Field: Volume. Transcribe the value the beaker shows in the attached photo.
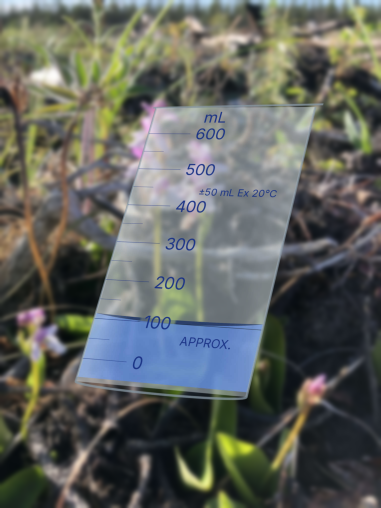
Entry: 100 mL
